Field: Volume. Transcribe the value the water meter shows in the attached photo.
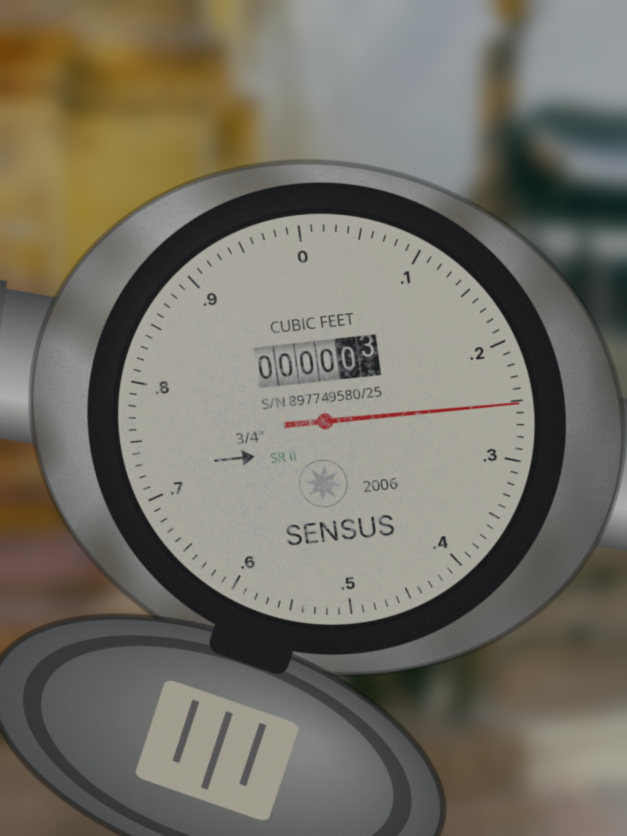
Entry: 3.25 ft³
